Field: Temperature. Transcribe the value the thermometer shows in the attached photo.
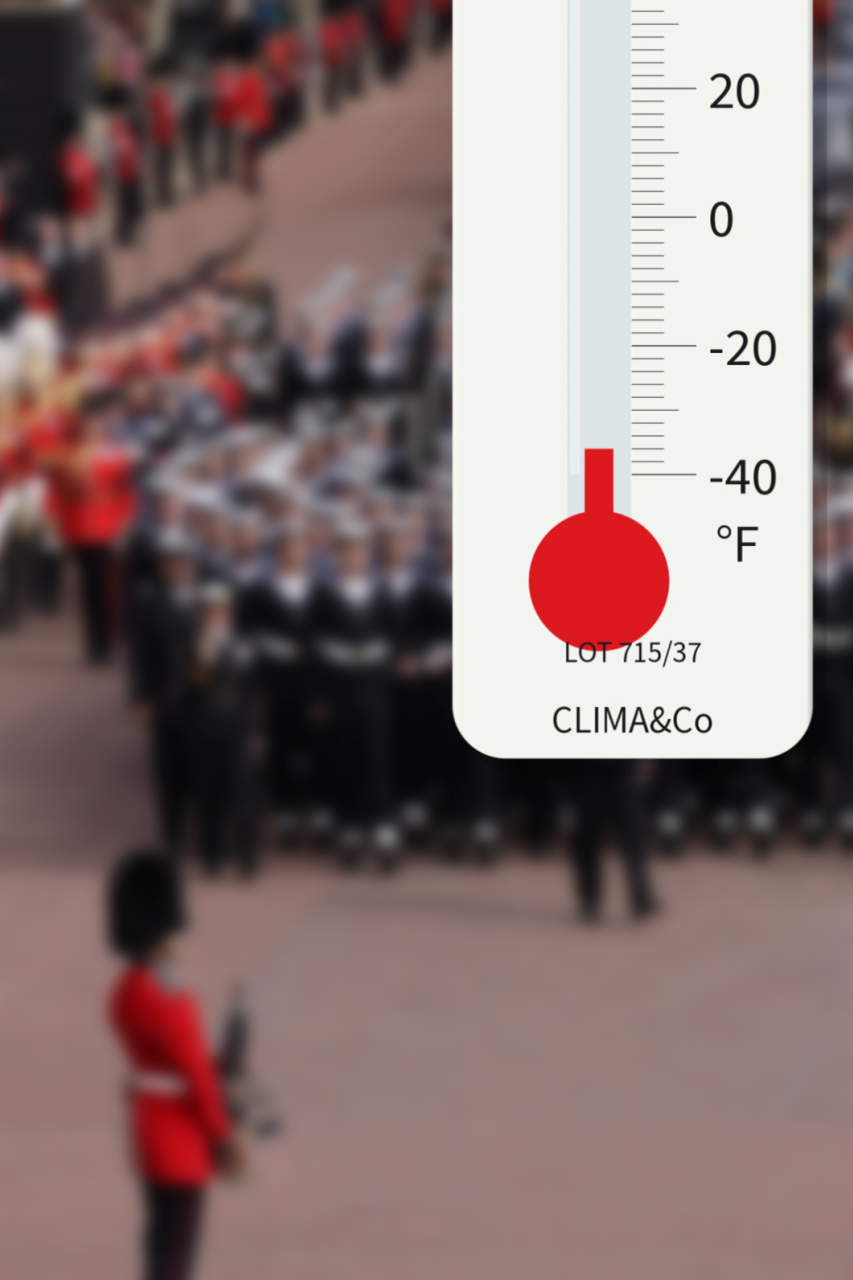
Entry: -36 °F
